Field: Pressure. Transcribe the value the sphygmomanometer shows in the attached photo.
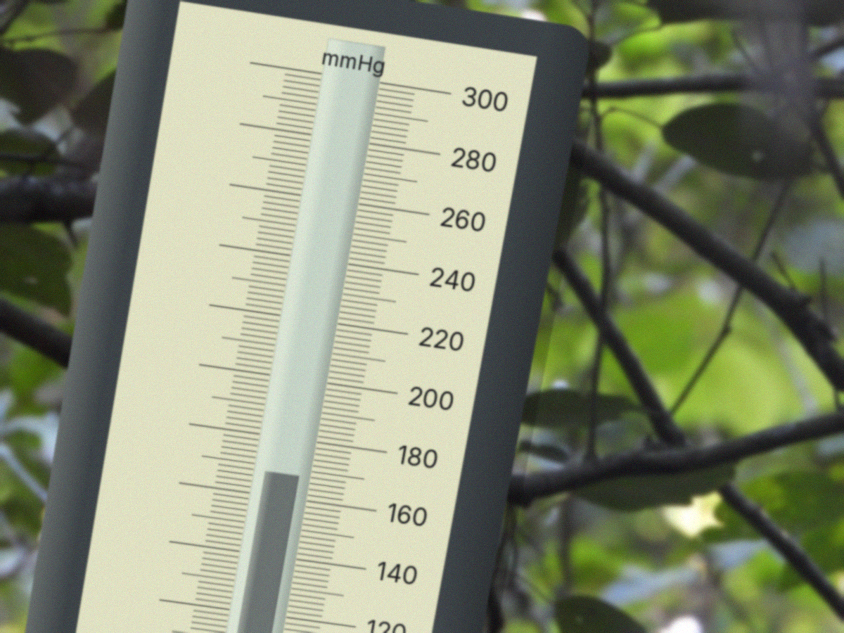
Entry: 168 mmHg
